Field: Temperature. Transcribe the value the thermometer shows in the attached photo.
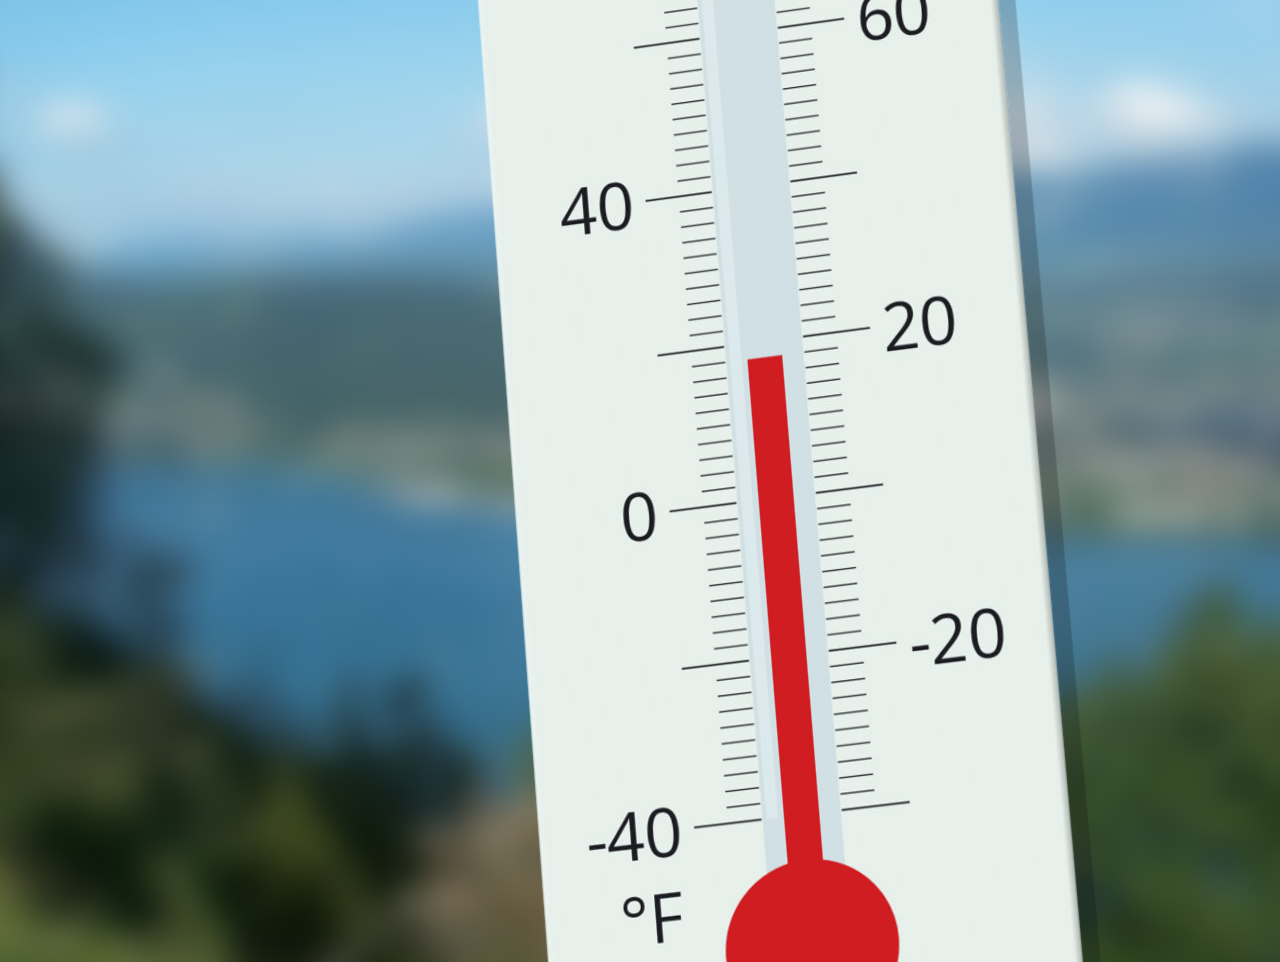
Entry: 18 °F
